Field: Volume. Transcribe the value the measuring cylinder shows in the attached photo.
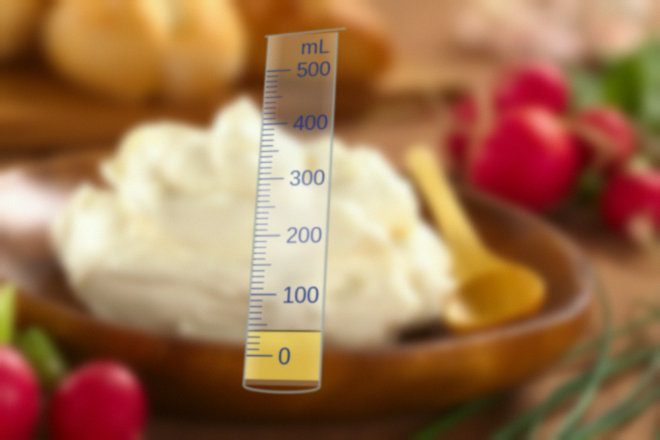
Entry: 40 mL
